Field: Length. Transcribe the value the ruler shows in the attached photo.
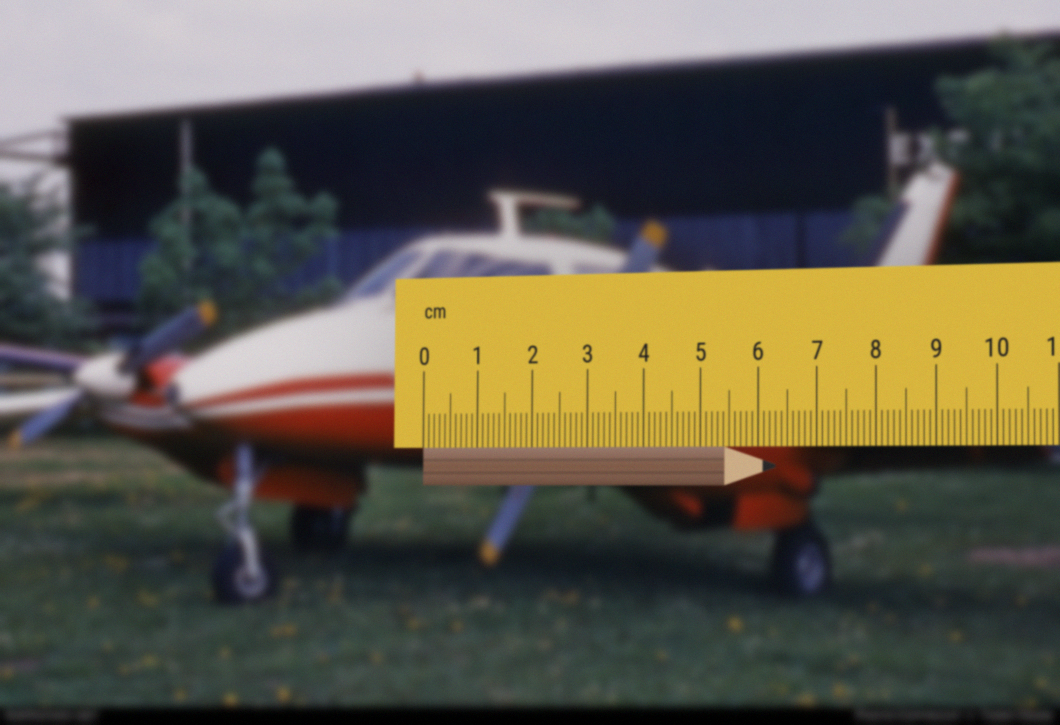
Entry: 6.3 cm
